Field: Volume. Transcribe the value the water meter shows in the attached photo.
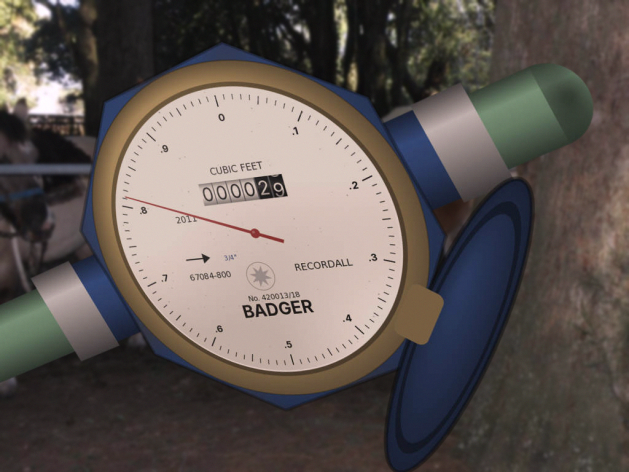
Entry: 28.81 ft³
